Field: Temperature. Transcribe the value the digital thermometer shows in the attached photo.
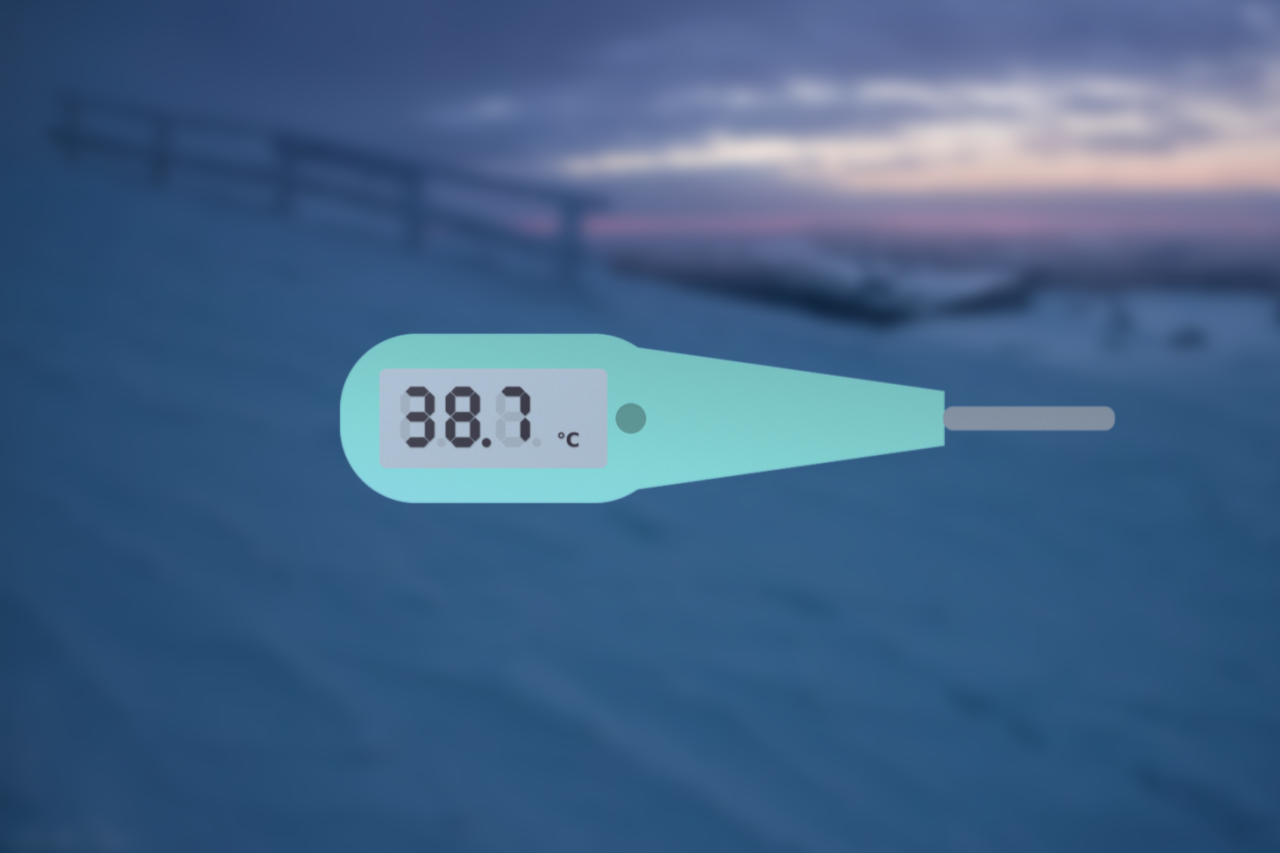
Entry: 38.7 °C
